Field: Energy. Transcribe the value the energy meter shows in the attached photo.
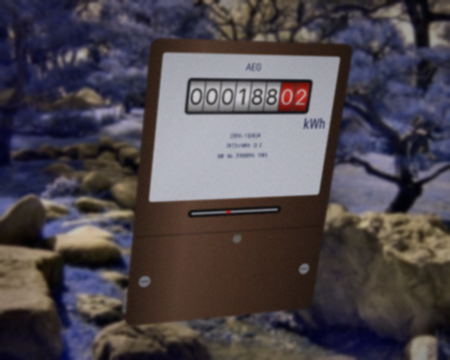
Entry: 188.02 kWh
